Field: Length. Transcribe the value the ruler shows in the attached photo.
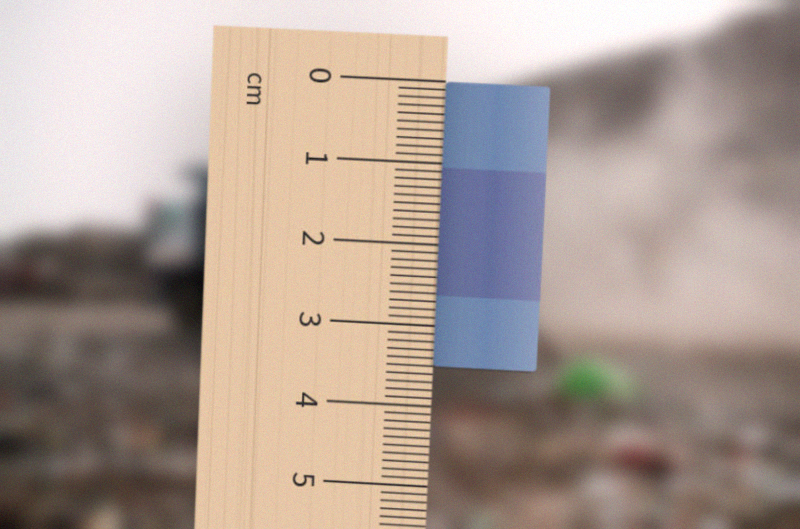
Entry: 3.5 cm
